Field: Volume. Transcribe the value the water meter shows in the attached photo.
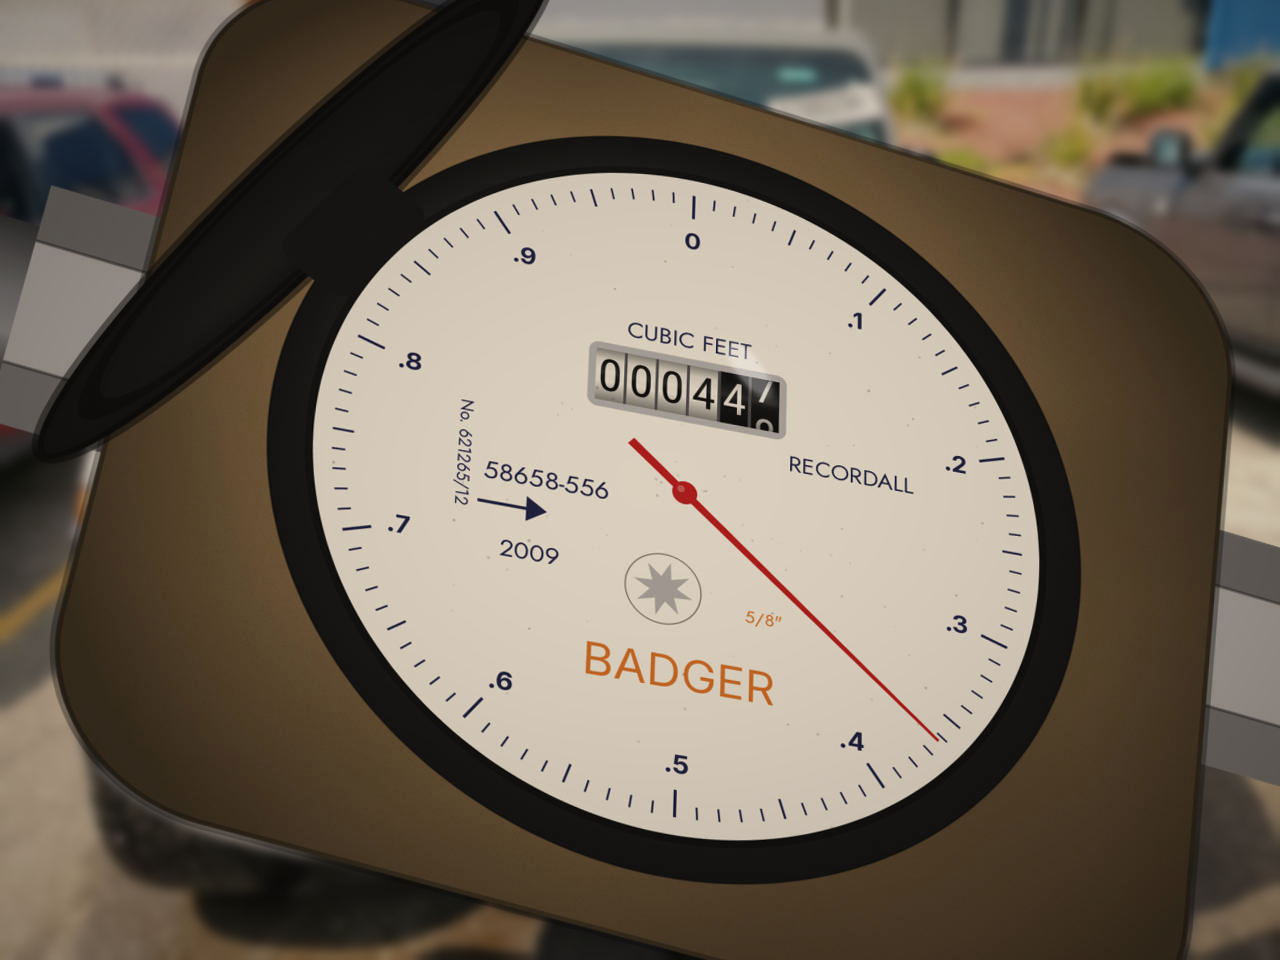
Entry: 447.36 ft³
